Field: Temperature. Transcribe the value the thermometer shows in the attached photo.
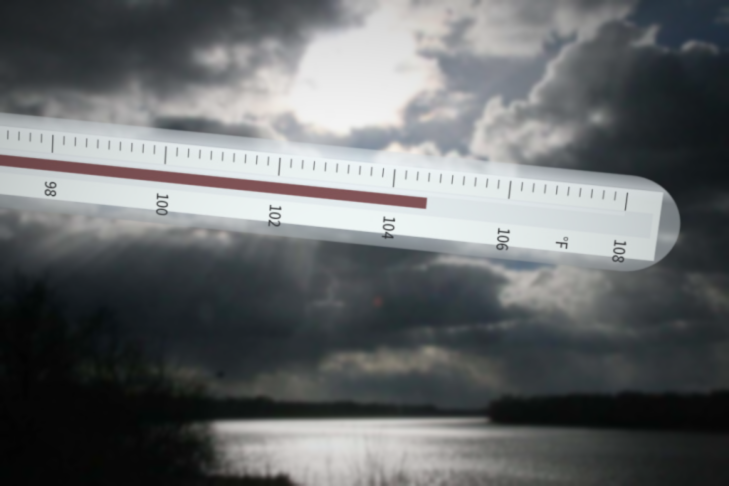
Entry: 104.6 °F
